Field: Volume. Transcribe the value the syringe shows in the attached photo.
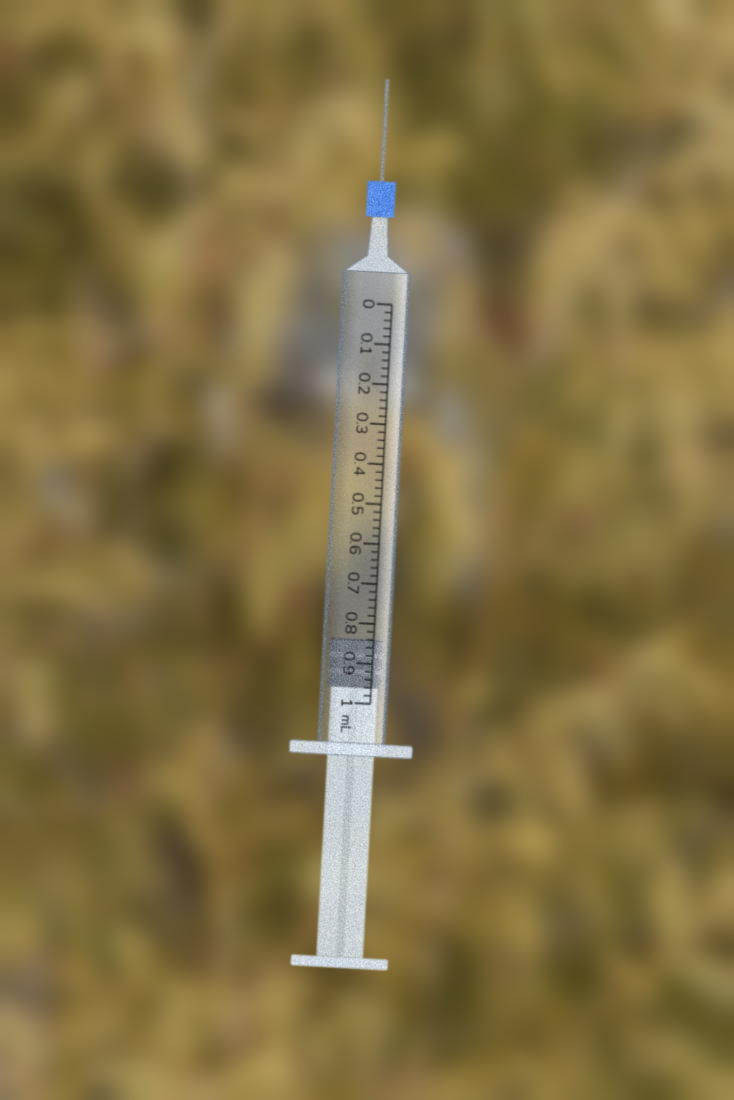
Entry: 0.84 mL
